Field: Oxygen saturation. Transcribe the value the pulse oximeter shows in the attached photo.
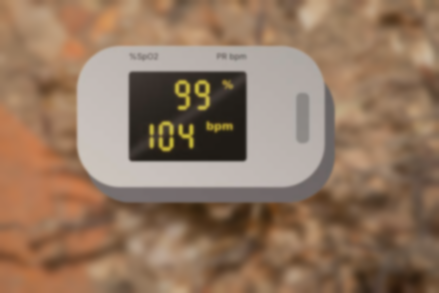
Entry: 99 %
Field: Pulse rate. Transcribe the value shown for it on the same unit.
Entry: 104 bpm
